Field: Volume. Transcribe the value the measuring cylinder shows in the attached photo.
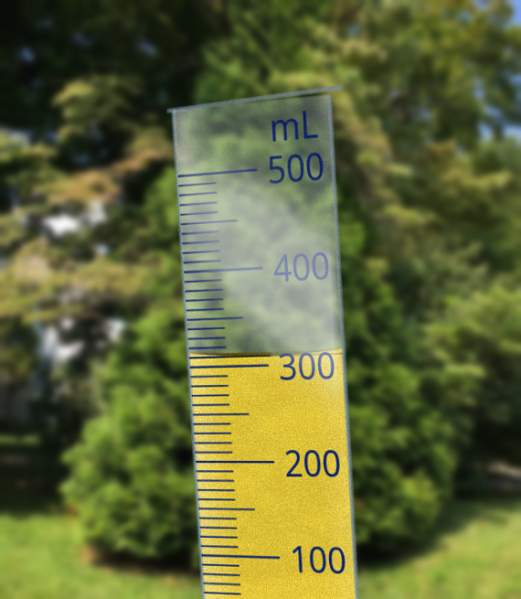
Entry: 310 mL
